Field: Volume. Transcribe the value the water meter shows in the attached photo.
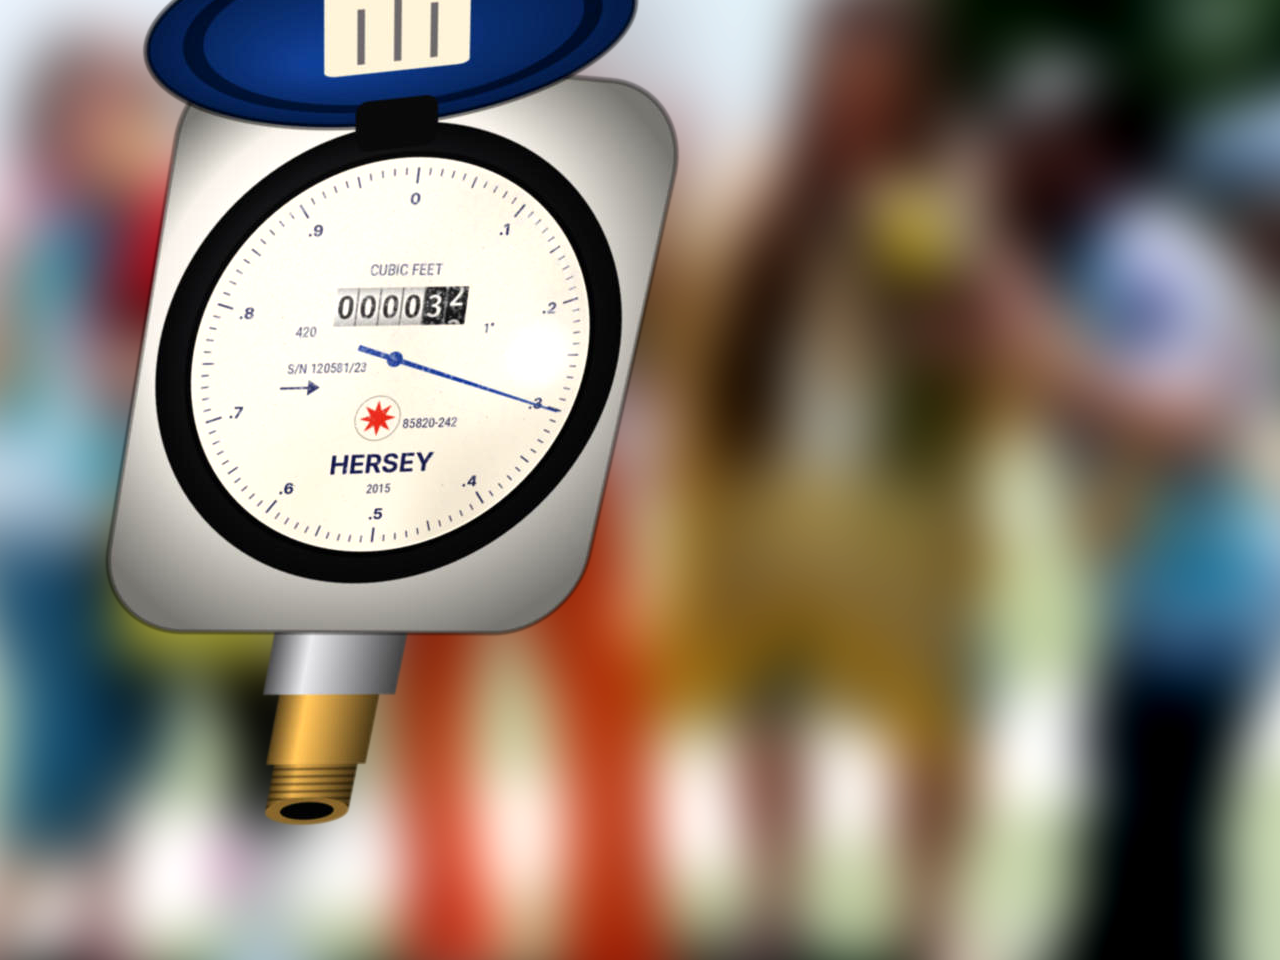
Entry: 32.30 ft³
